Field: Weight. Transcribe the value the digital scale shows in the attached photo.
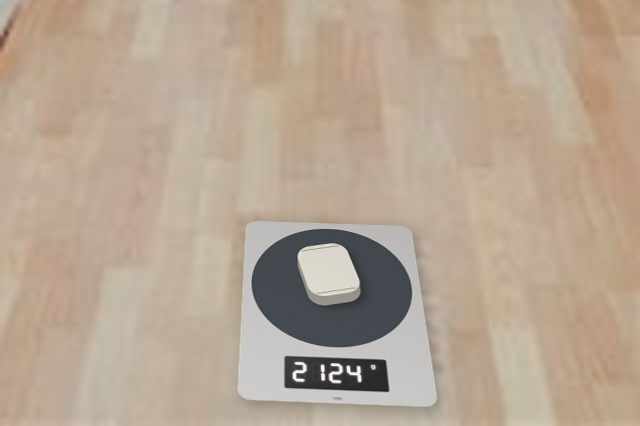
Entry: 2124 g
